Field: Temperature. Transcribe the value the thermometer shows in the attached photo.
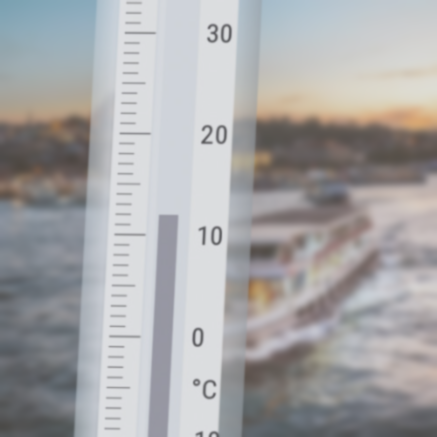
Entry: 12 °C
